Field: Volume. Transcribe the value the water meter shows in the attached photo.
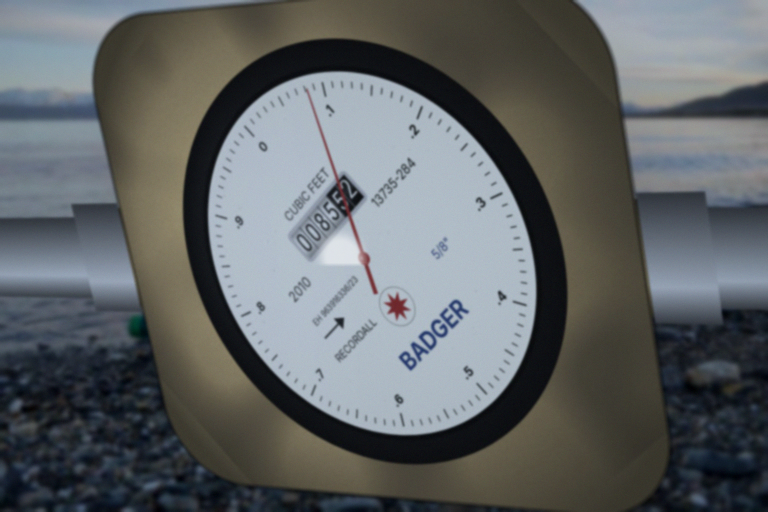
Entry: 8552.08 ft³
